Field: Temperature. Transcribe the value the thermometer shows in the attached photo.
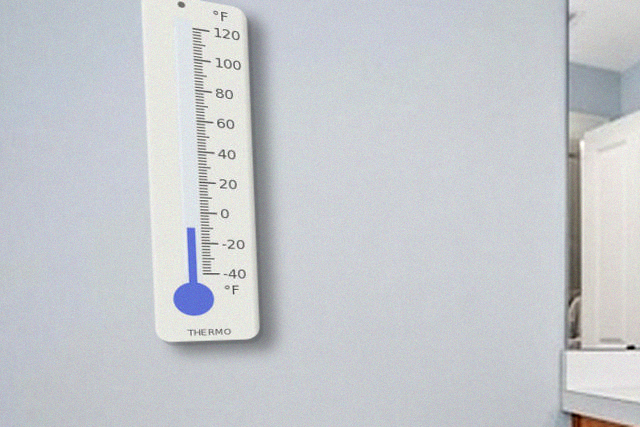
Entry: -10 °F
